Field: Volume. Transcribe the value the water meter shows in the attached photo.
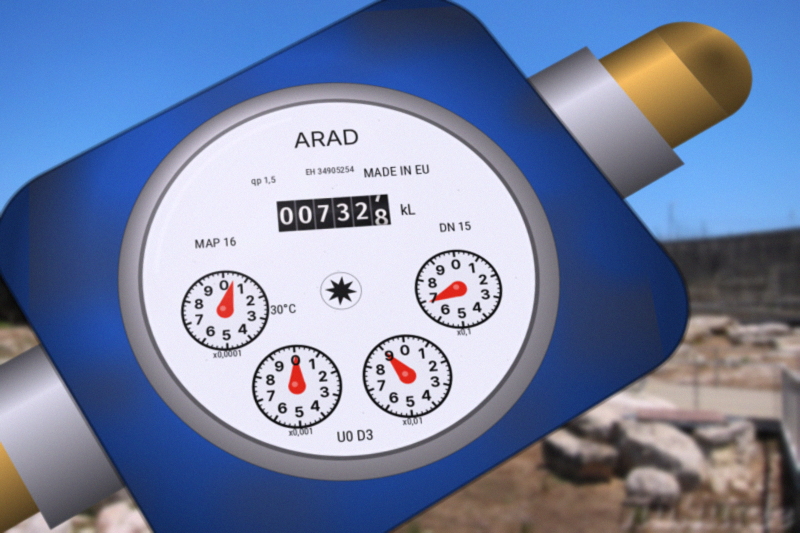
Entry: 7327.6900 kL
